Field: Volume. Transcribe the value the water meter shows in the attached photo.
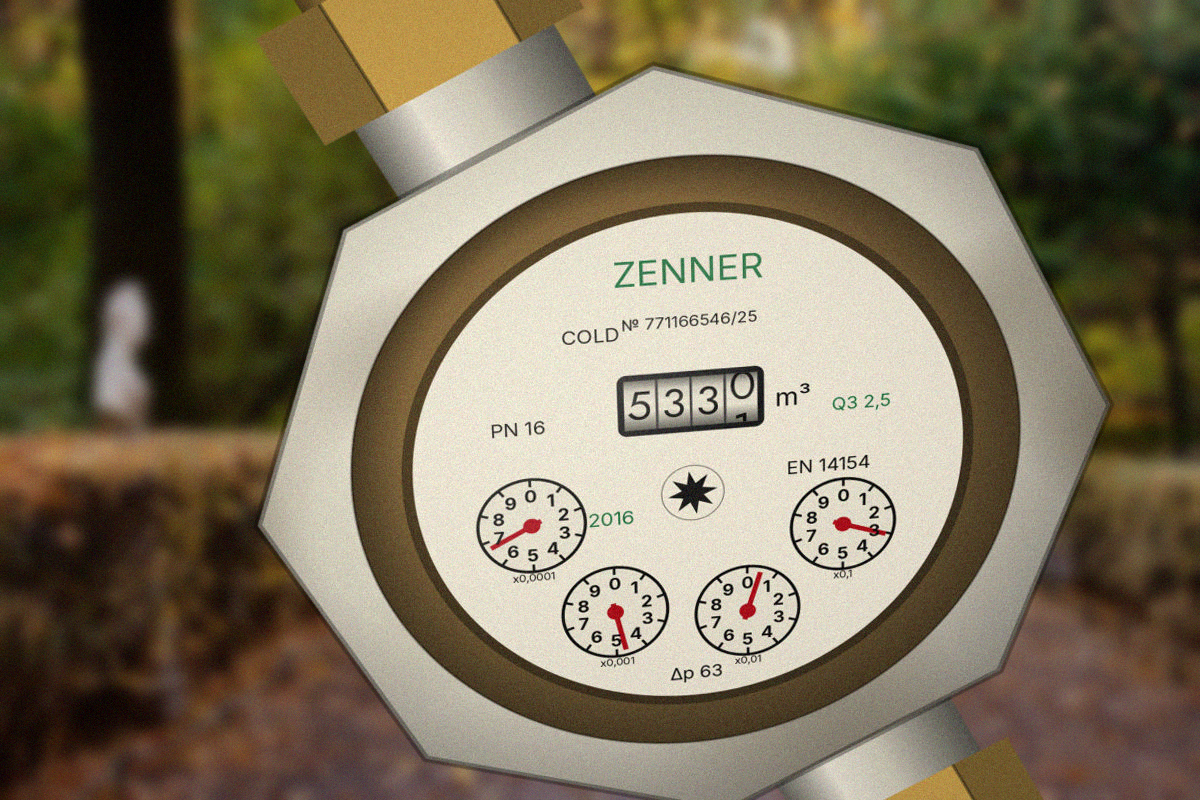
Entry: 5330.3046 m³
